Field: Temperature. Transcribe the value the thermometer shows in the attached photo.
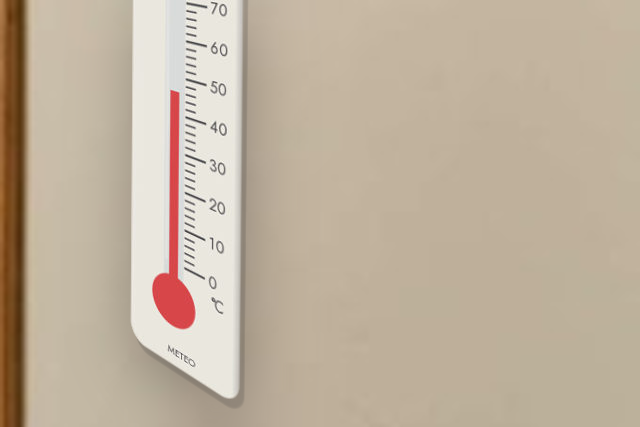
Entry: 46 °C
